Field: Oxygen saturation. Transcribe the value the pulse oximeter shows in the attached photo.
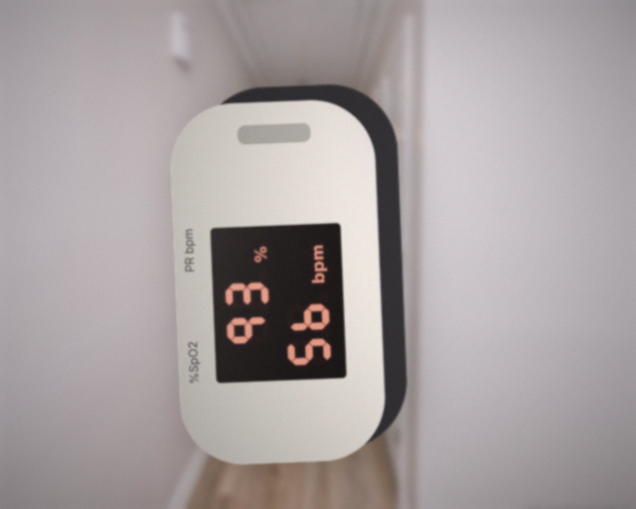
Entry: 93 %
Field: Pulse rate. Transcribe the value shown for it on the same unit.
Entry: 56 bpm
